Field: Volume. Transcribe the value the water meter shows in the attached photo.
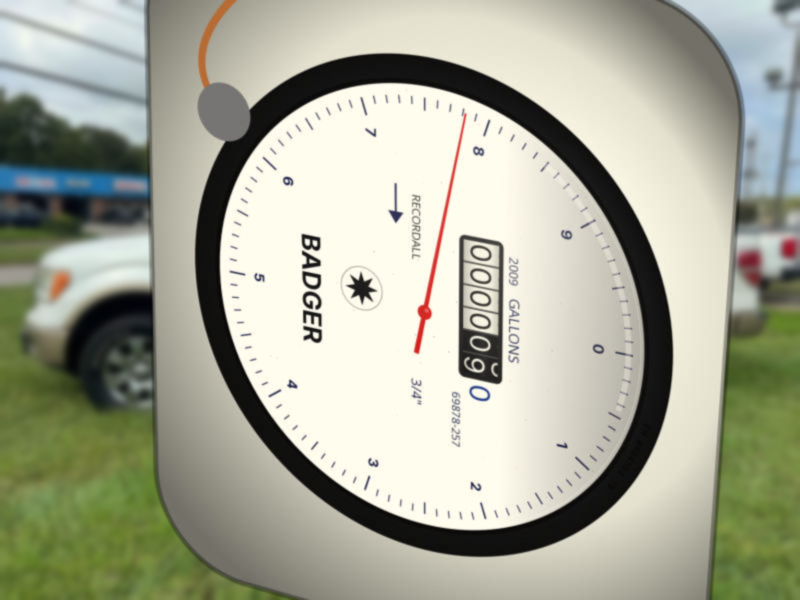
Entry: 87.8 gal
